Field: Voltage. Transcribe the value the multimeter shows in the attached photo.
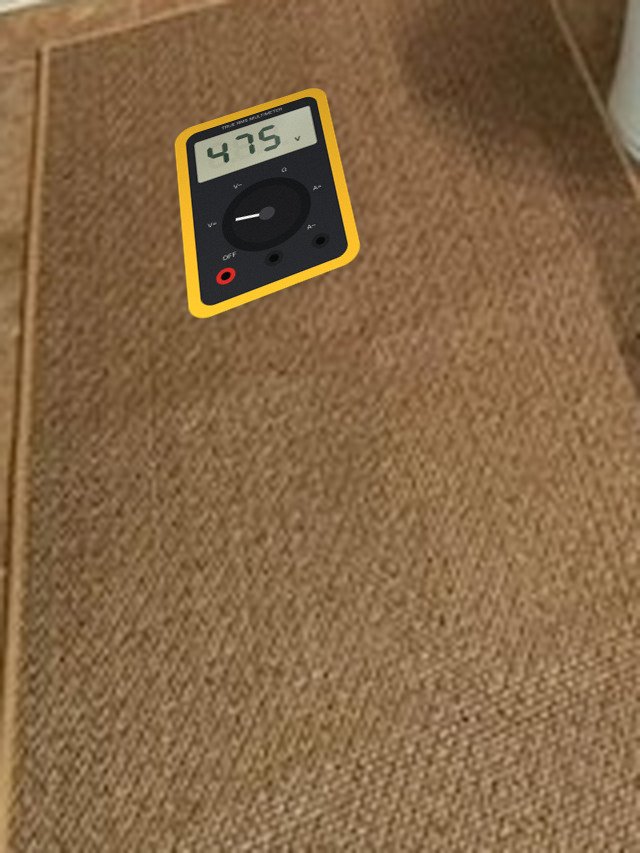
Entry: 475 V
